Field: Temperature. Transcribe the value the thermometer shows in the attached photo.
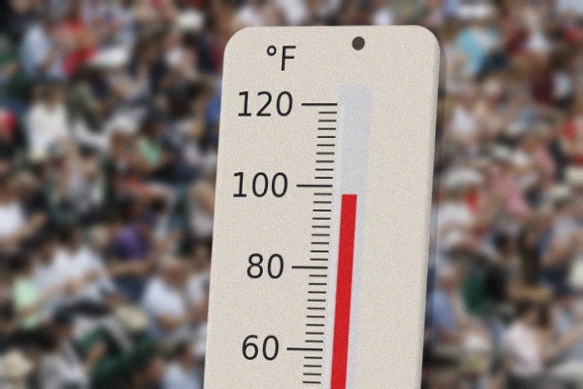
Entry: 98 °F
